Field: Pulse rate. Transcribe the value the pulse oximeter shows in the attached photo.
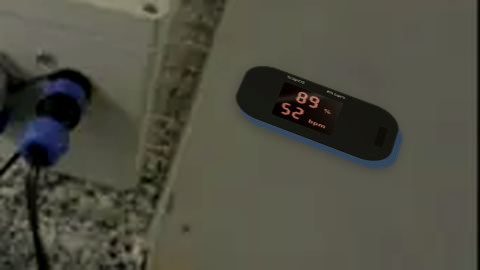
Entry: 52 bpm
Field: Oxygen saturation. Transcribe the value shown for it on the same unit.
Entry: 89 %
